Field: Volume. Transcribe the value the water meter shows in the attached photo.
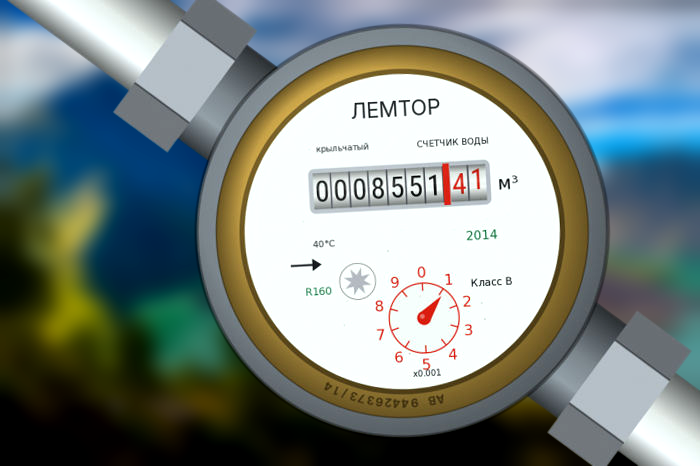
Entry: 8551.411 m³
